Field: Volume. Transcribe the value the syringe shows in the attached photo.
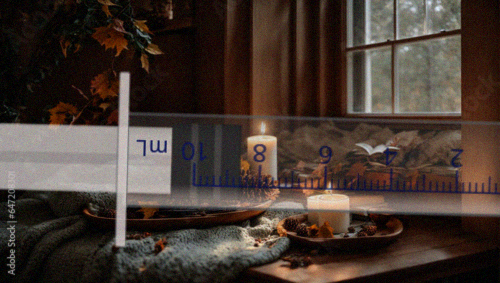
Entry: 8.6 mL
